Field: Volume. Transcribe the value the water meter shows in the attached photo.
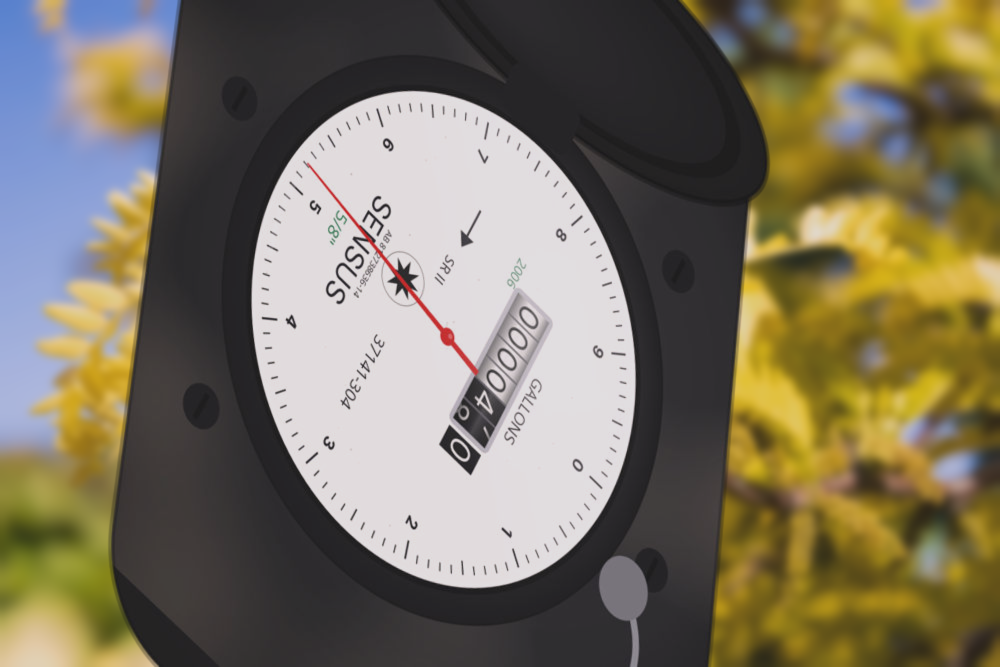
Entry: 475.2 gal
